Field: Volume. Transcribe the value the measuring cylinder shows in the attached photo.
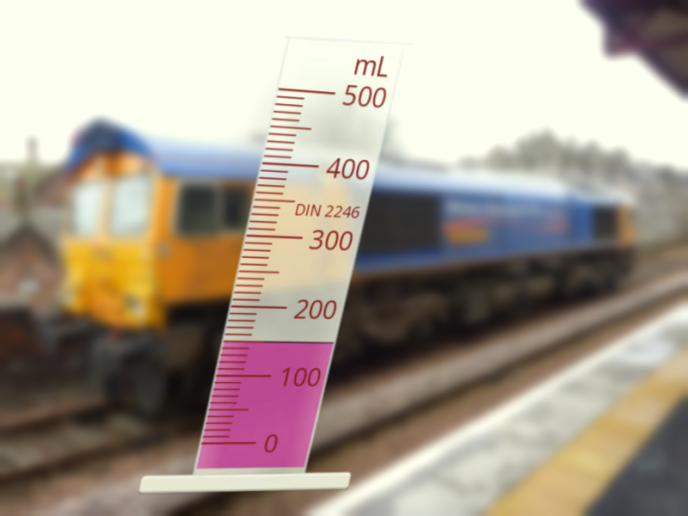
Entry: 150 mL
